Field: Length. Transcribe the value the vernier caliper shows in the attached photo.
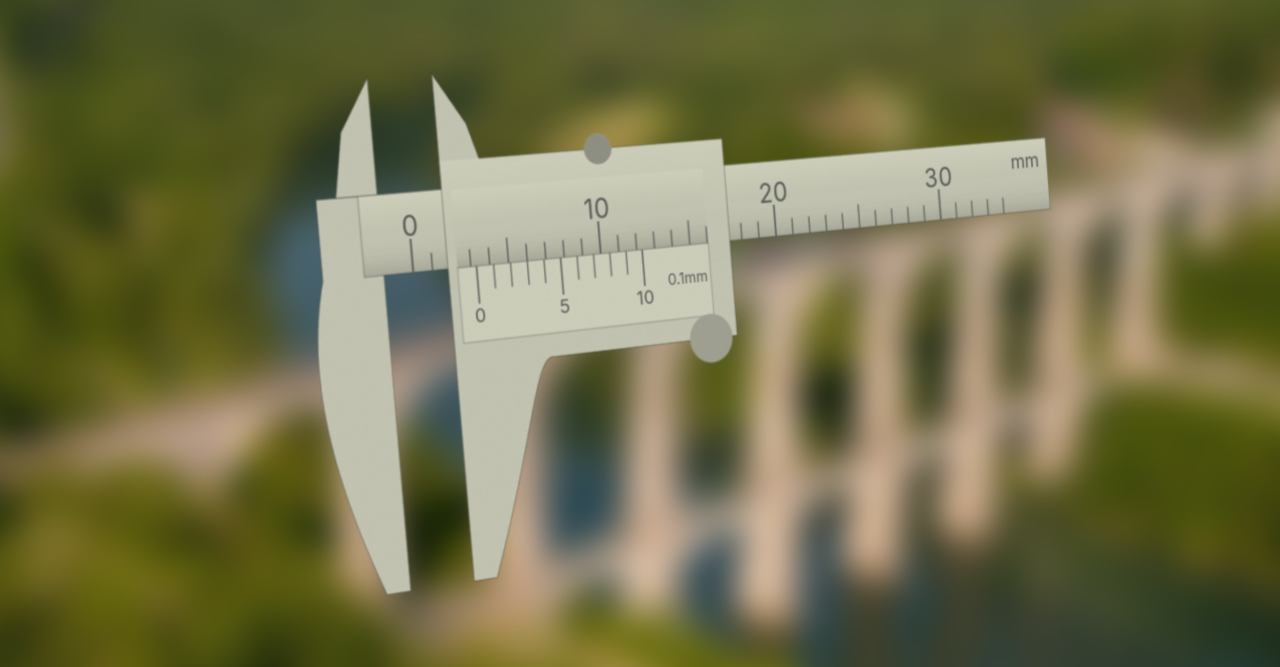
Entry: 3.3 mm
